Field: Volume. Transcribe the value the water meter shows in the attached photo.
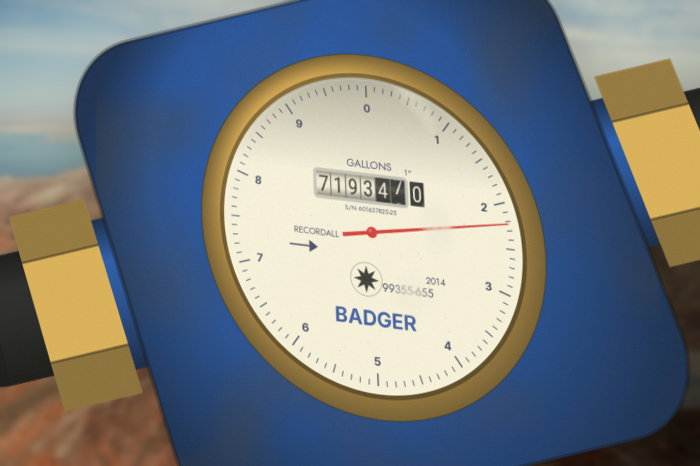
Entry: 7193472.2 gal
